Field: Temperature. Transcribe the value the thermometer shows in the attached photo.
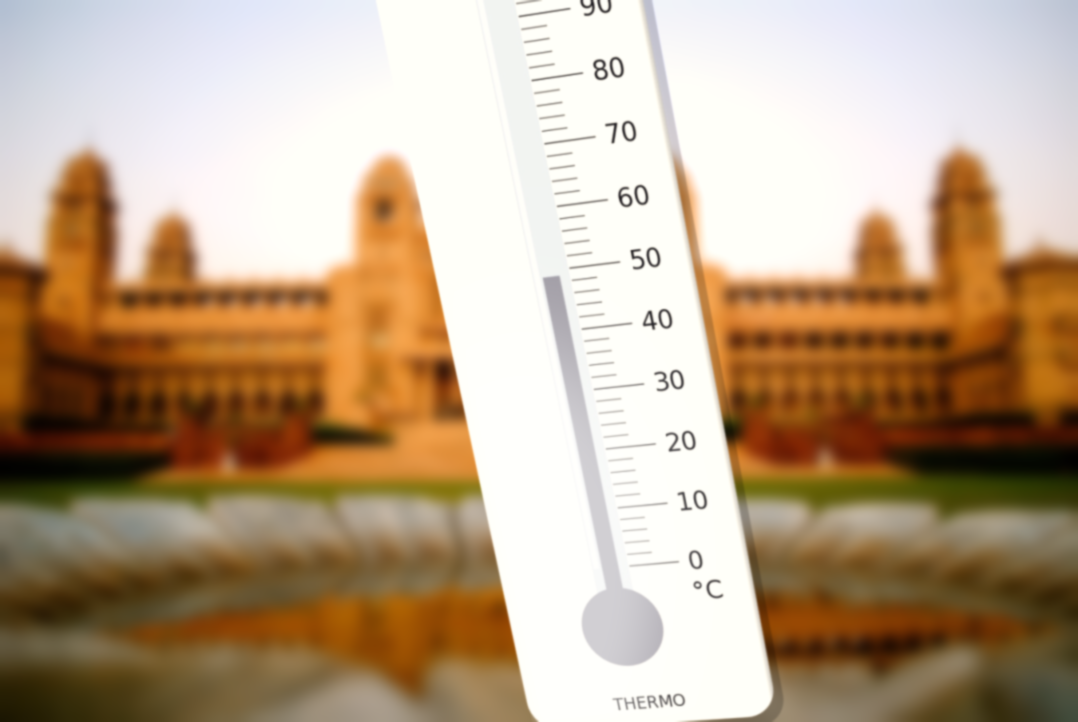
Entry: 49 °C
